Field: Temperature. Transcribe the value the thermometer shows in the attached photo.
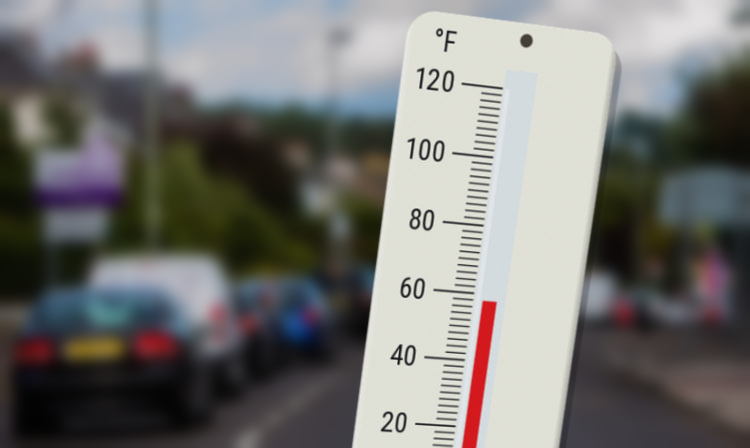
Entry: 58 °F
